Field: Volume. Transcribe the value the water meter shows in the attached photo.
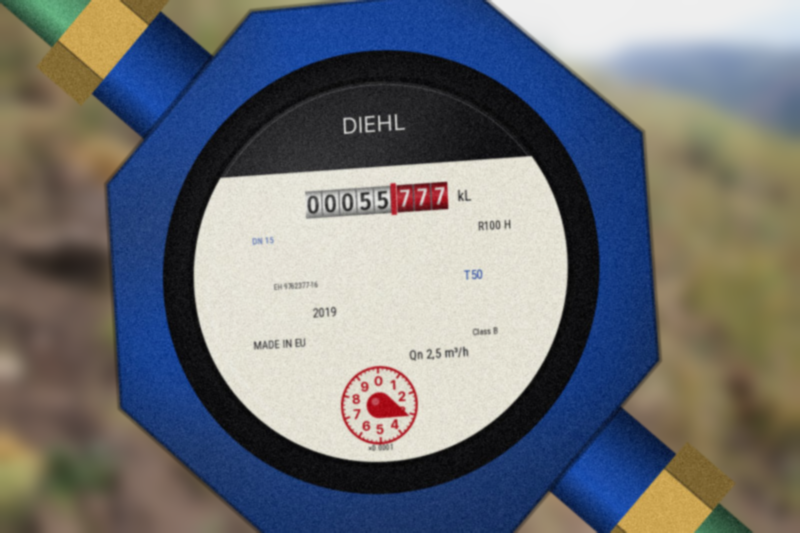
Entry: 55.7773 kL
